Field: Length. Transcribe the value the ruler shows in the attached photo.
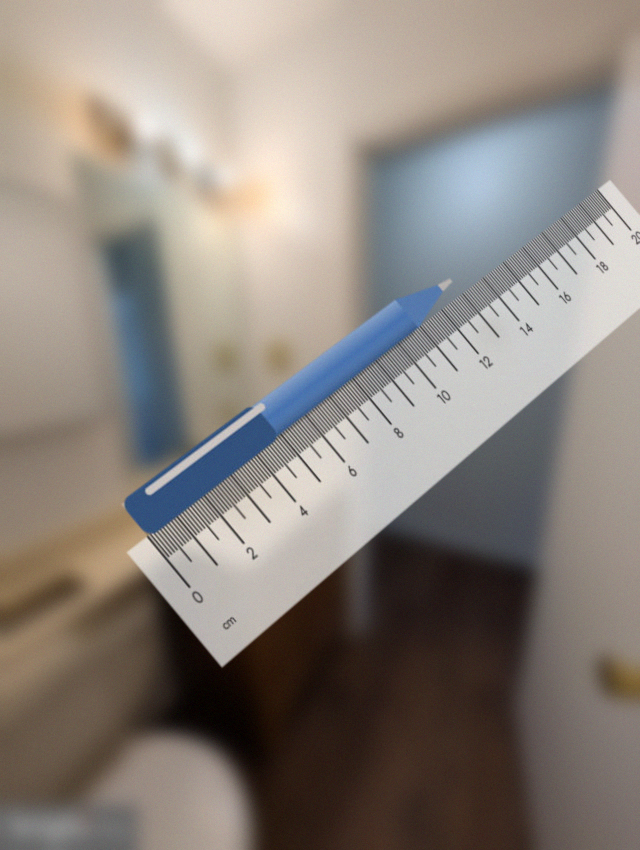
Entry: 13 cm
